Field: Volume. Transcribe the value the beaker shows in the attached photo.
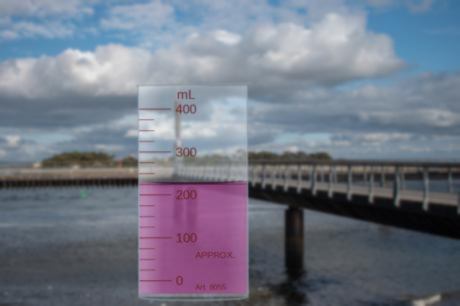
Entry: 225 mL
